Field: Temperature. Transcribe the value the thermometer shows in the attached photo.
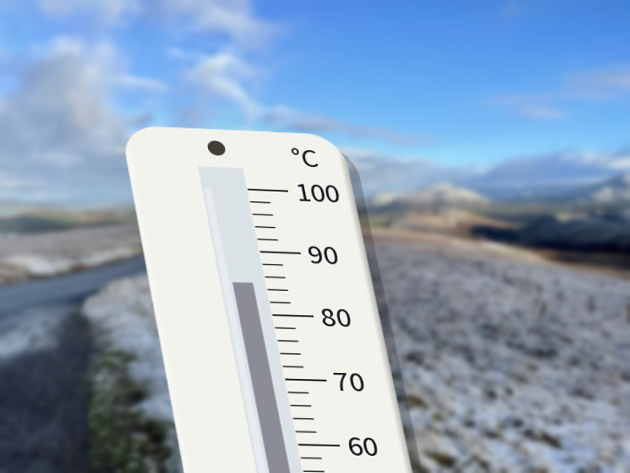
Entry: 85 °C
